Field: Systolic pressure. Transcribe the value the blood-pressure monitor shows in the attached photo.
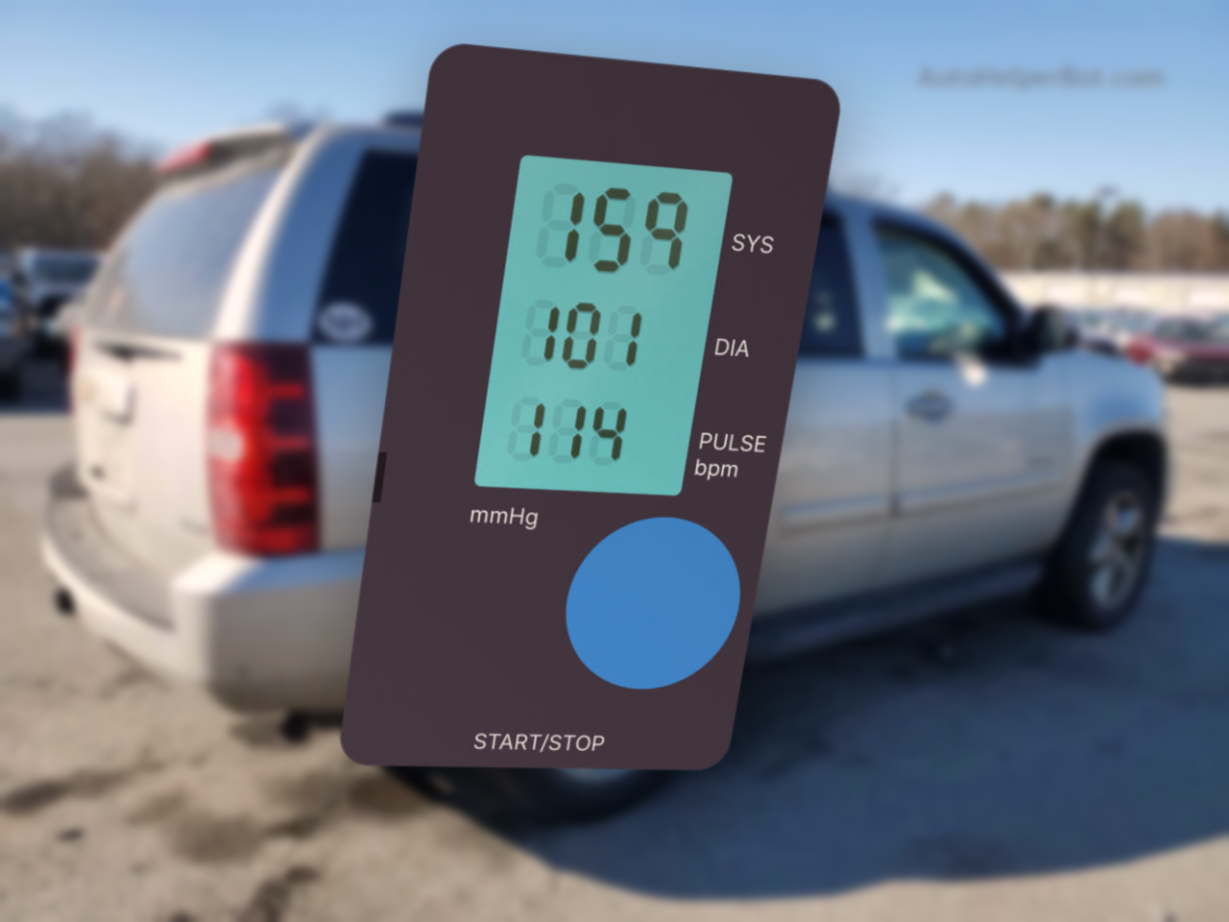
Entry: 159 mmHg
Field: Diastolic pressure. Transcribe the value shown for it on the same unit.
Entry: 101 mmHg
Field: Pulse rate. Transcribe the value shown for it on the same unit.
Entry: 114 bpm
